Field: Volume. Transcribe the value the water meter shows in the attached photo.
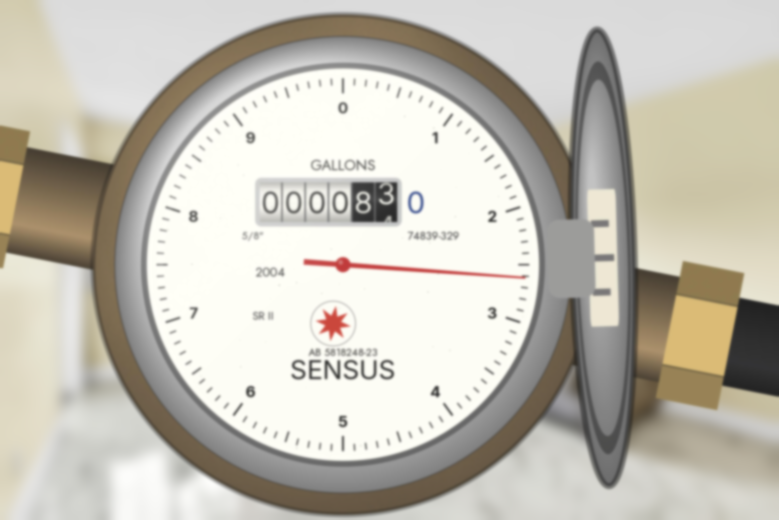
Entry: 832.6 gal
